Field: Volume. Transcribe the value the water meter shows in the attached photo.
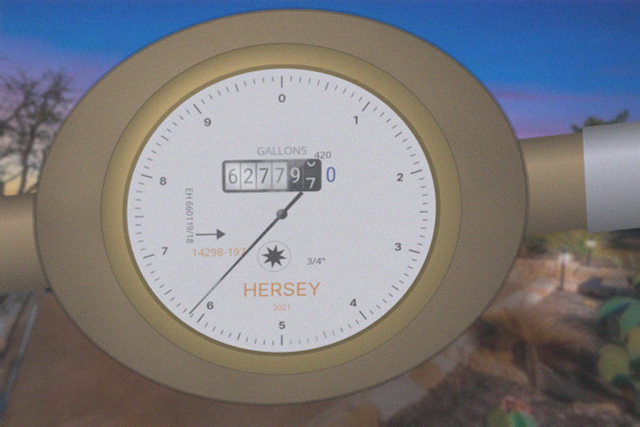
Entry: 6277966.1 gal
